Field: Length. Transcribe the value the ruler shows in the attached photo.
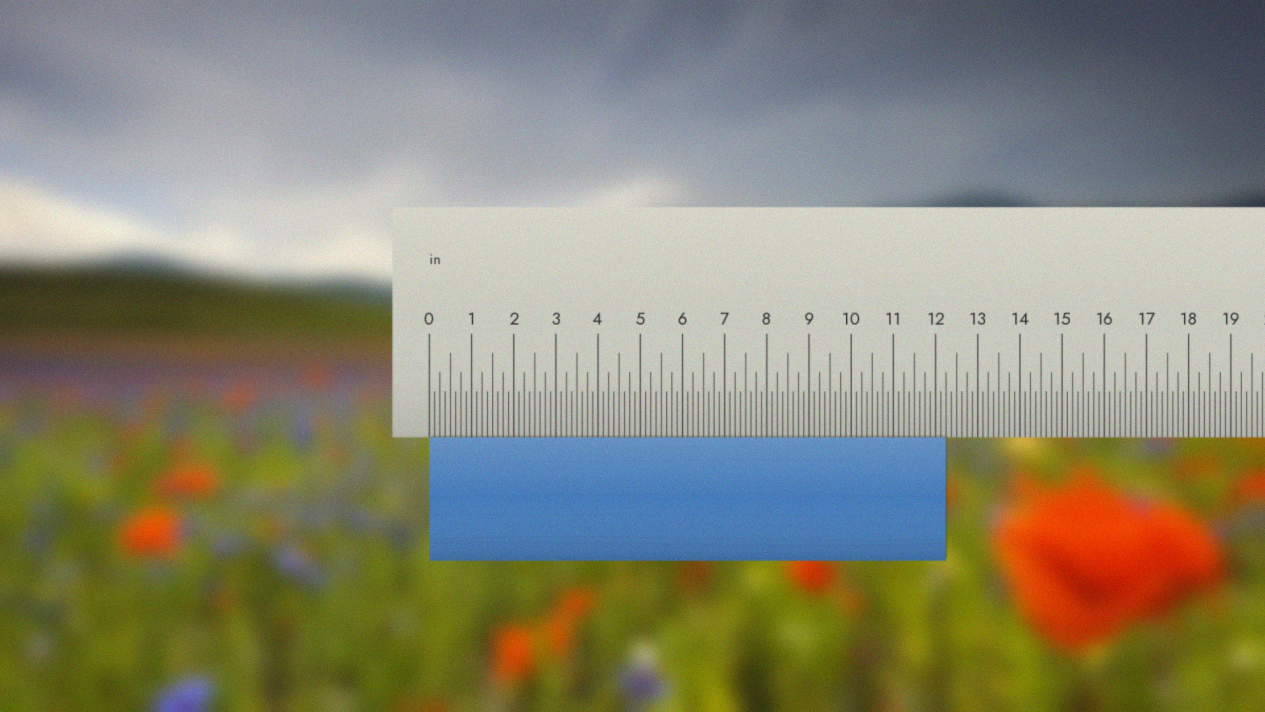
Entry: 12.25 in
